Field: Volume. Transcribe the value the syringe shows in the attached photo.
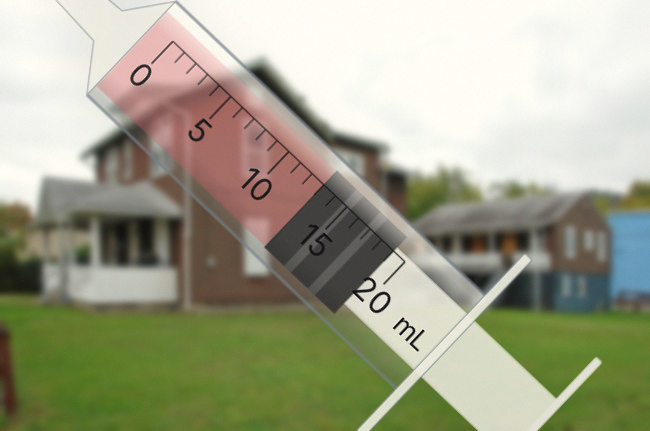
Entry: 13 mL
